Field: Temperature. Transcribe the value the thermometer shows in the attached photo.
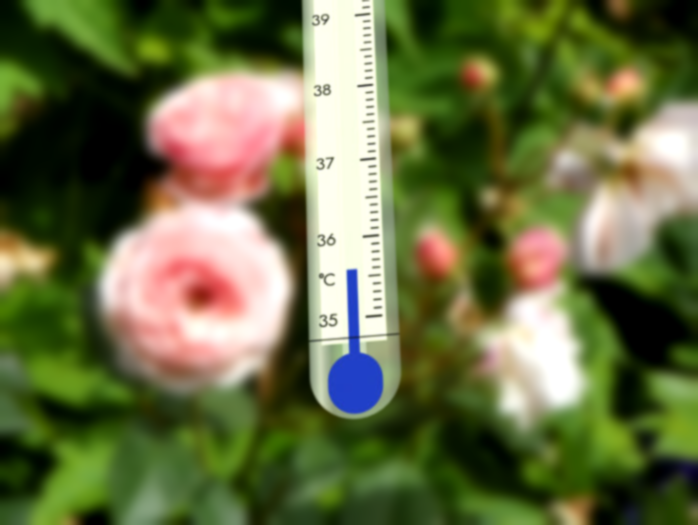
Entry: 35.6 °C
